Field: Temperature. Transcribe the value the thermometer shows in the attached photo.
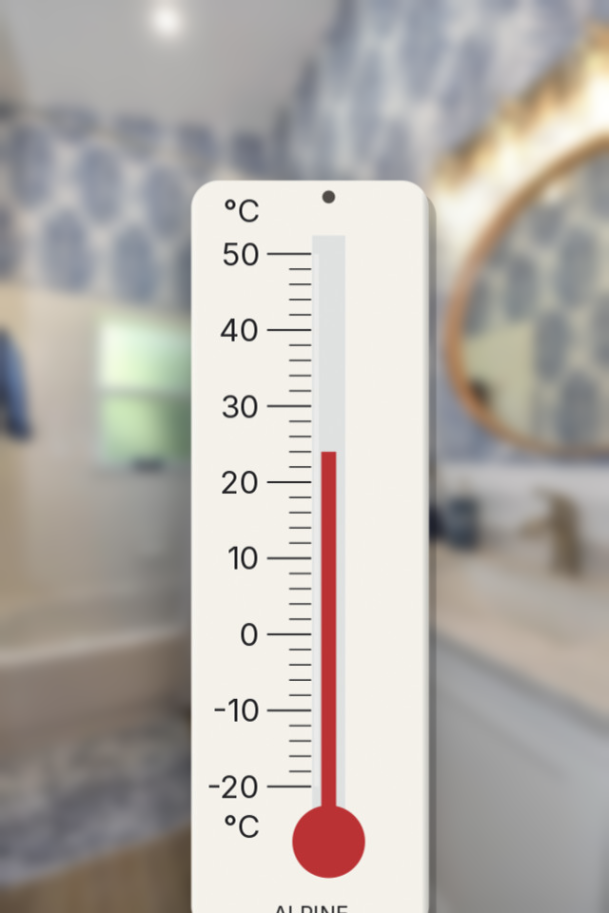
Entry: 24 °C
